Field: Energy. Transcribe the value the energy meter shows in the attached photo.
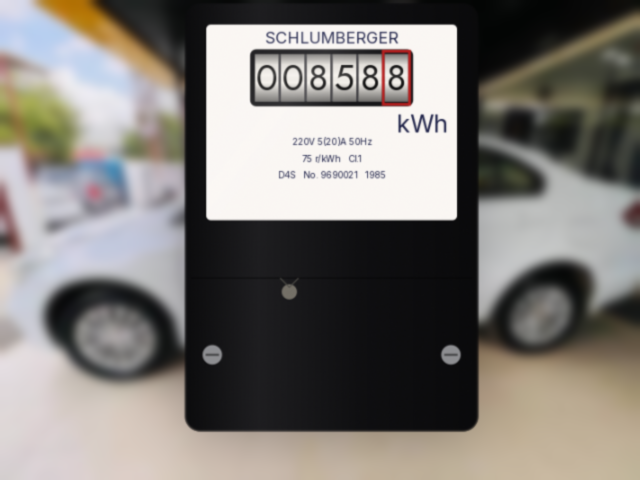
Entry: 858.8 kWh
